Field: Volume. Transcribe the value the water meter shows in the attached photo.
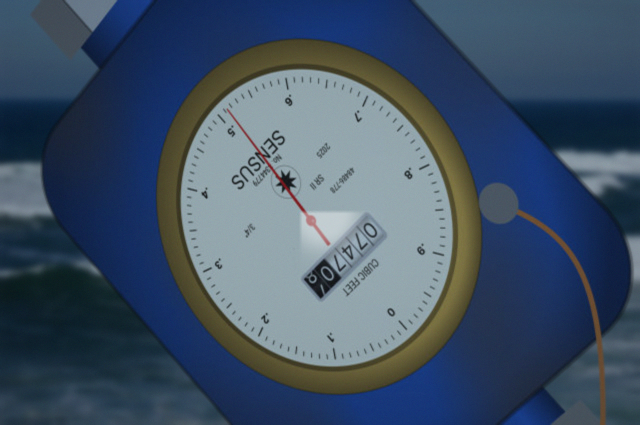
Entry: 74707.51 ft³
